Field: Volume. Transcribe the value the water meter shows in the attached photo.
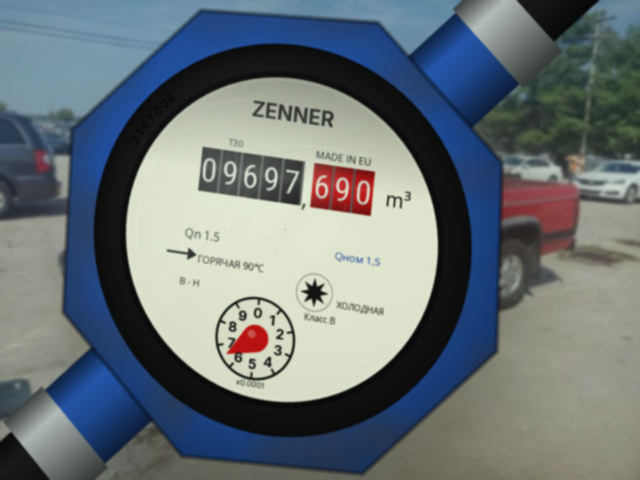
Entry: 9697.6906 m³
